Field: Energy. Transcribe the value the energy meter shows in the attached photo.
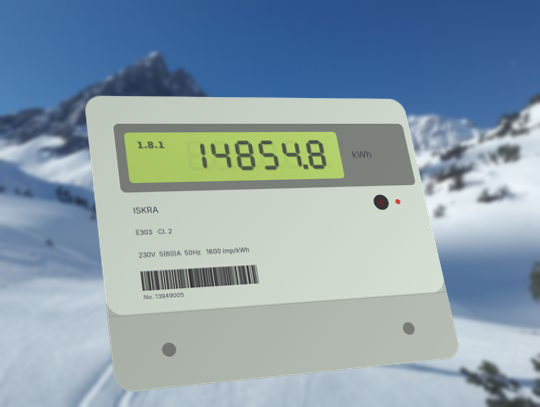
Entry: 14854.8 kWh
